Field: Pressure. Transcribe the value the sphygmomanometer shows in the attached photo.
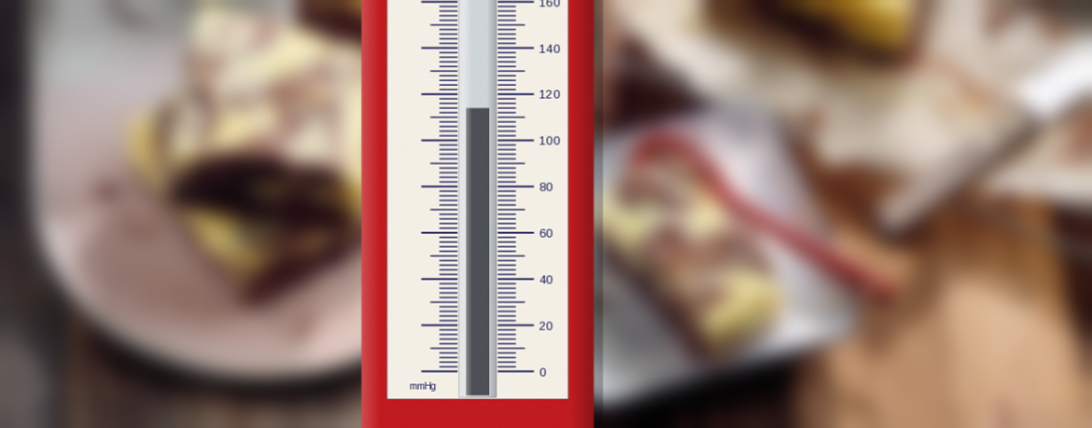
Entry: 114 mmHg
